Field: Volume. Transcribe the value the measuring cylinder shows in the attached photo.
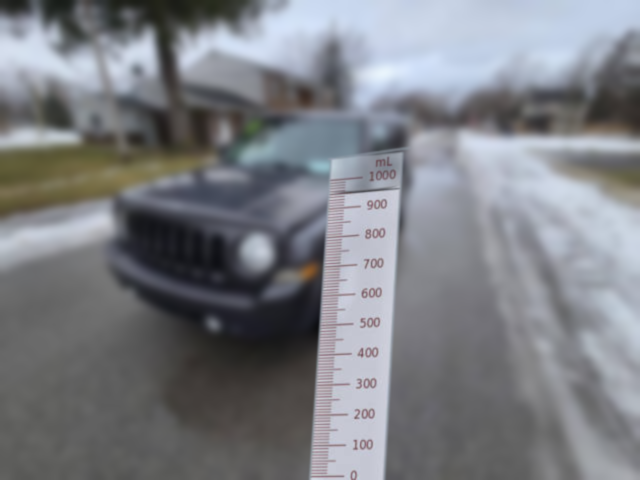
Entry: 950 mL
